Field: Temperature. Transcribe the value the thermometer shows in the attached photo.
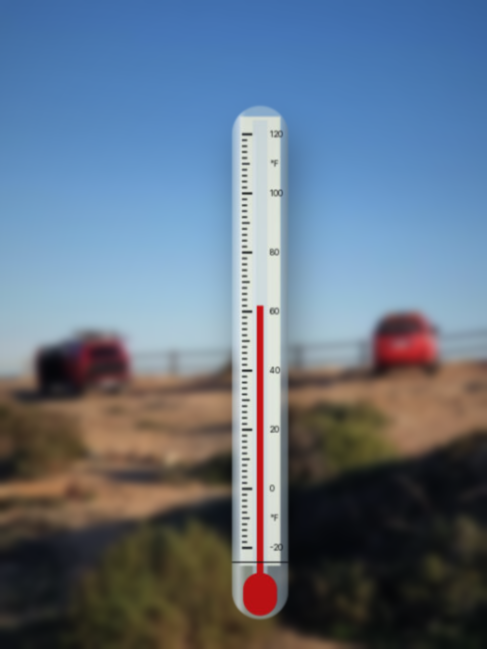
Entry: 62 °F
